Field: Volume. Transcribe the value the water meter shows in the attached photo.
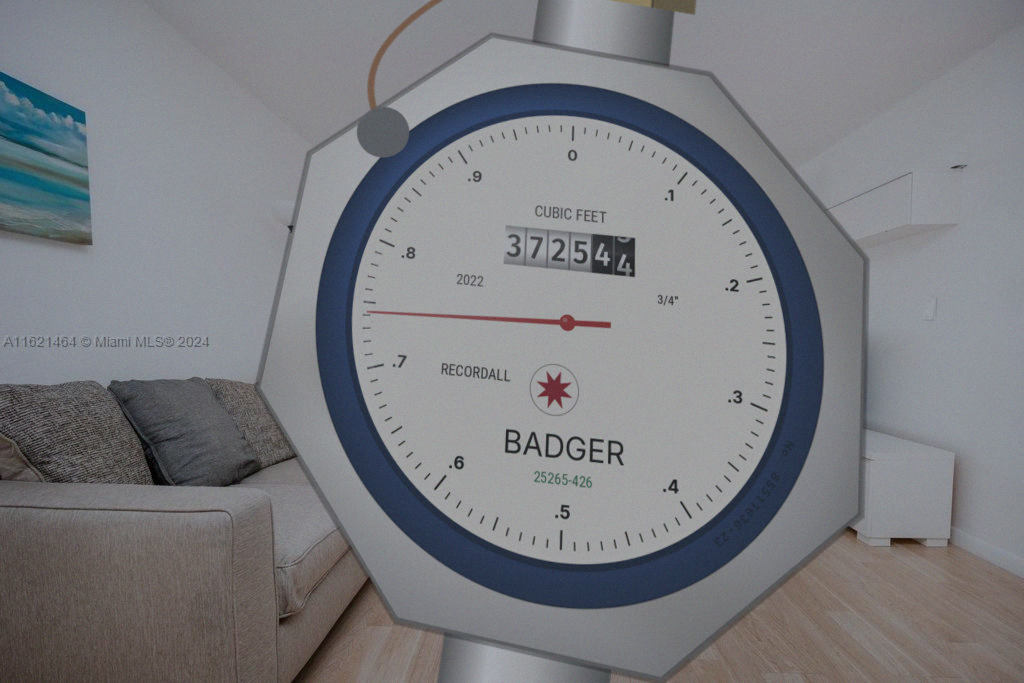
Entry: 372543.74 ft³
